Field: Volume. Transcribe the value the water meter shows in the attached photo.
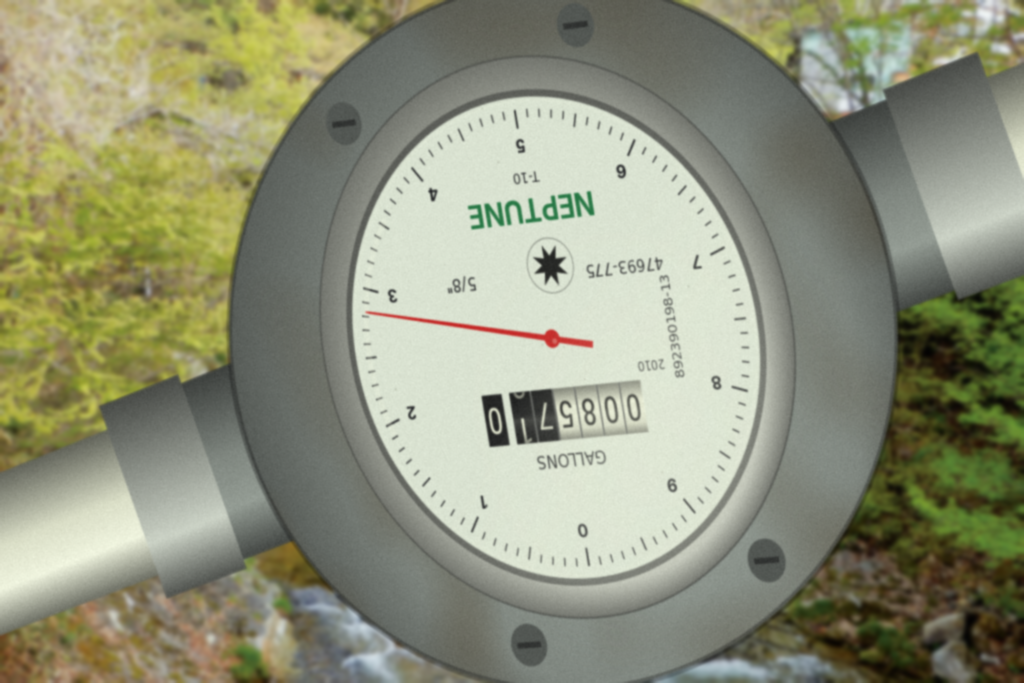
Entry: 85712.8 gal
